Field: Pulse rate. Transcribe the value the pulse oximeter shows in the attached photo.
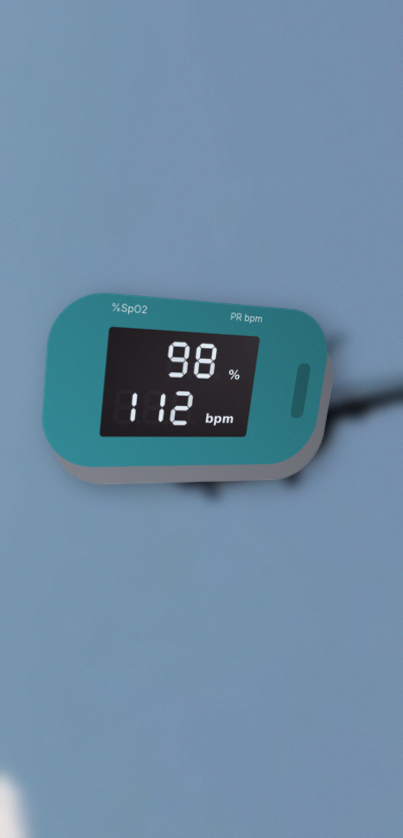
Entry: 112 bpm
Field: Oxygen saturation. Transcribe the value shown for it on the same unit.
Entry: 98 %
